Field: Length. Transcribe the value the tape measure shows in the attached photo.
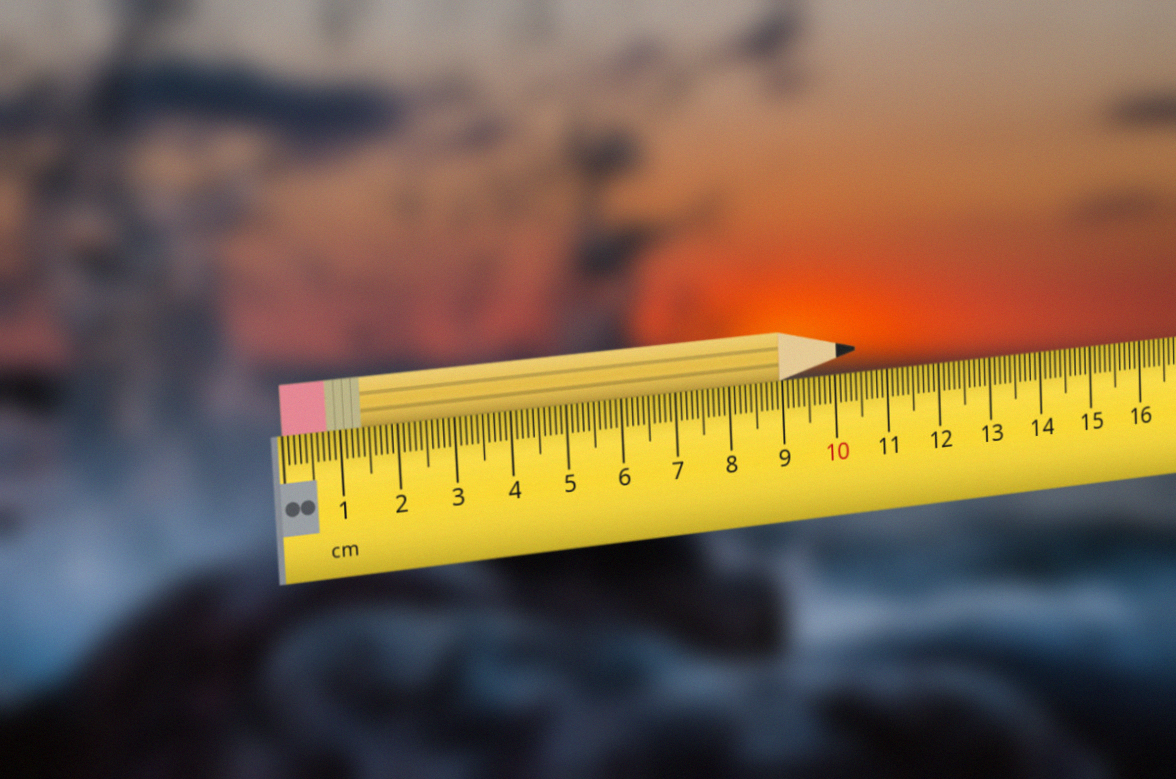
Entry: 10.4 cm
